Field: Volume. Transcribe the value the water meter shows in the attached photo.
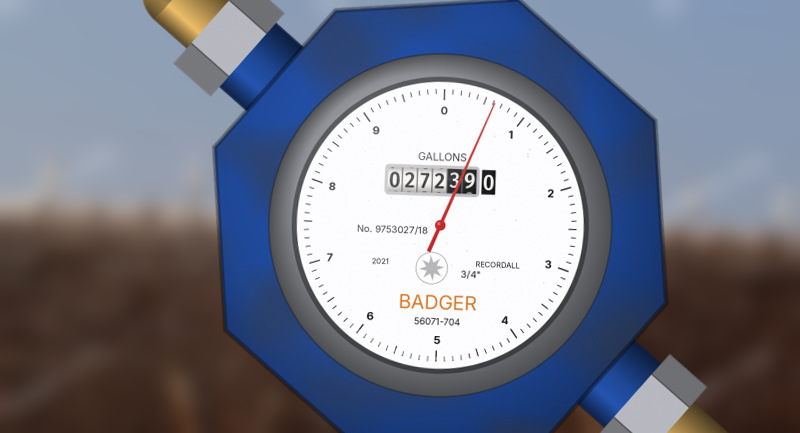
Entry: 272390.6 gal
